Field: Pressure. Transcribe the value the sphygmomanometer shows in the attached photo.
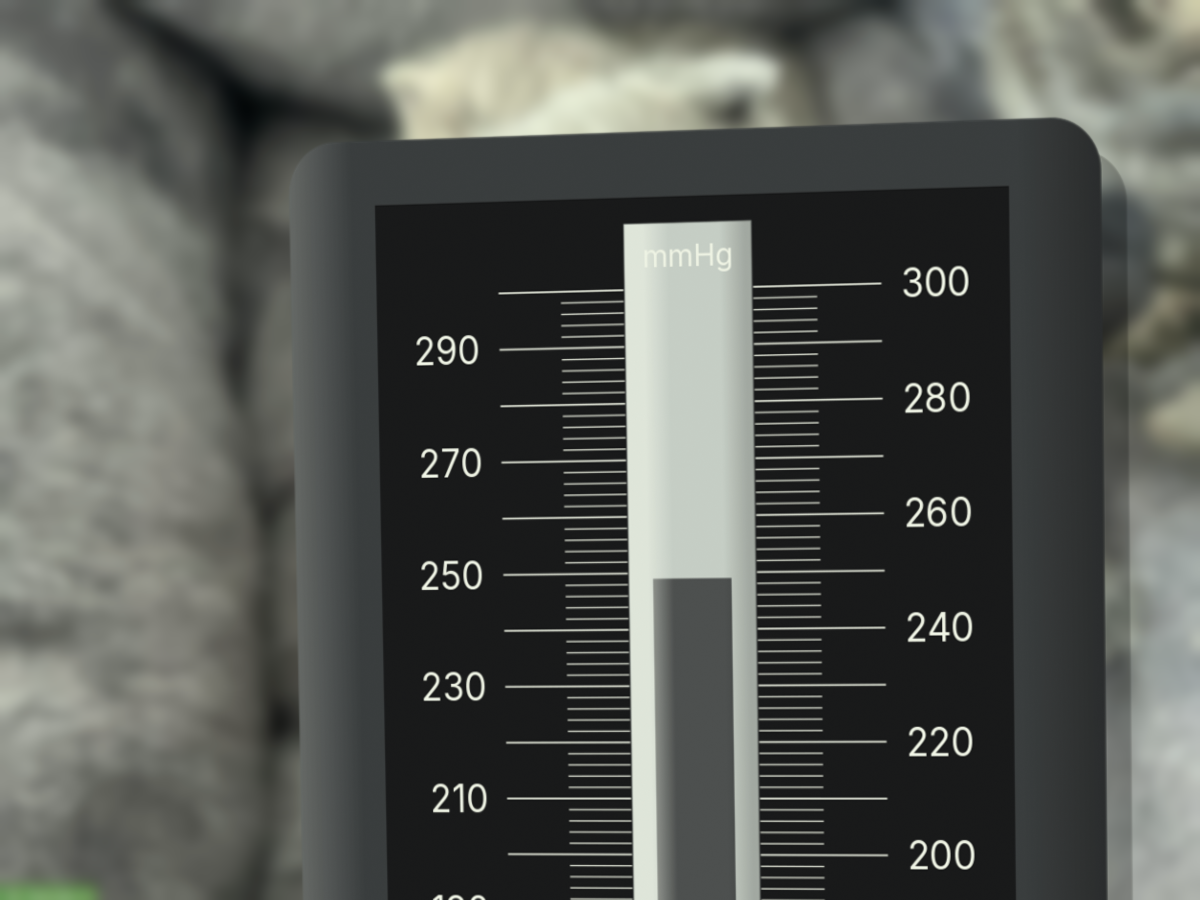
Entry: 249 mmHg
